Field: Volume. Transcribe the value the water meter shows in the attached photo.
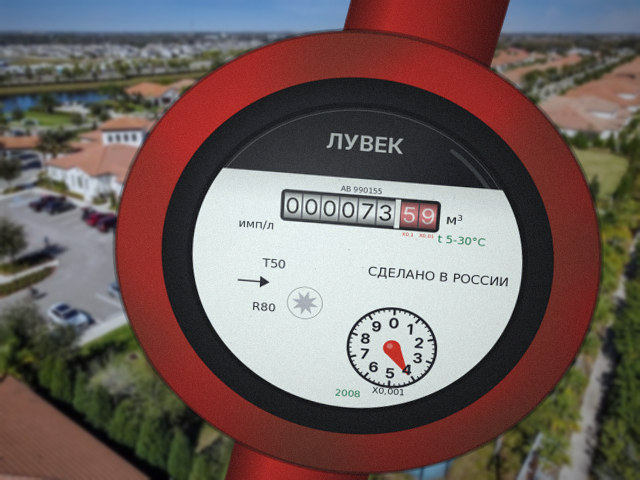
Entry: 73.594 m³
